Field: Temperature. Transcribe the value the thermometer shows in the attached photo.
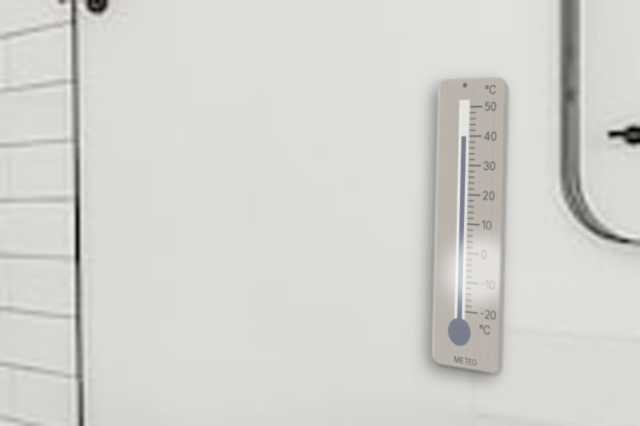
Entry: 40 °C
